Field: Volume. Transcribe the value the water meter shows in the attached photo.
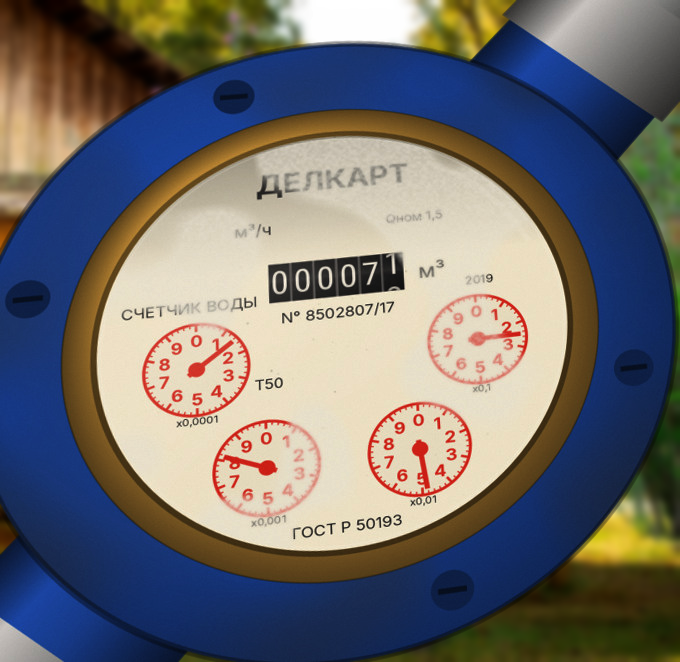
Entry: 71.2481 m³
